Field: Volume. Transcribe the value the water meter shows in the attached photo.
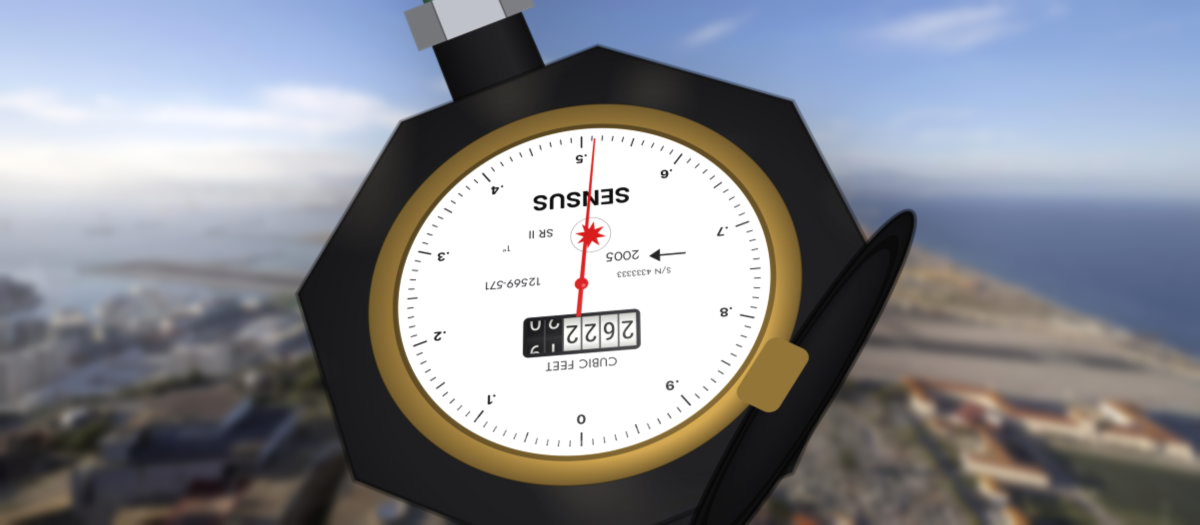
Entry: 262219.51 ft³
